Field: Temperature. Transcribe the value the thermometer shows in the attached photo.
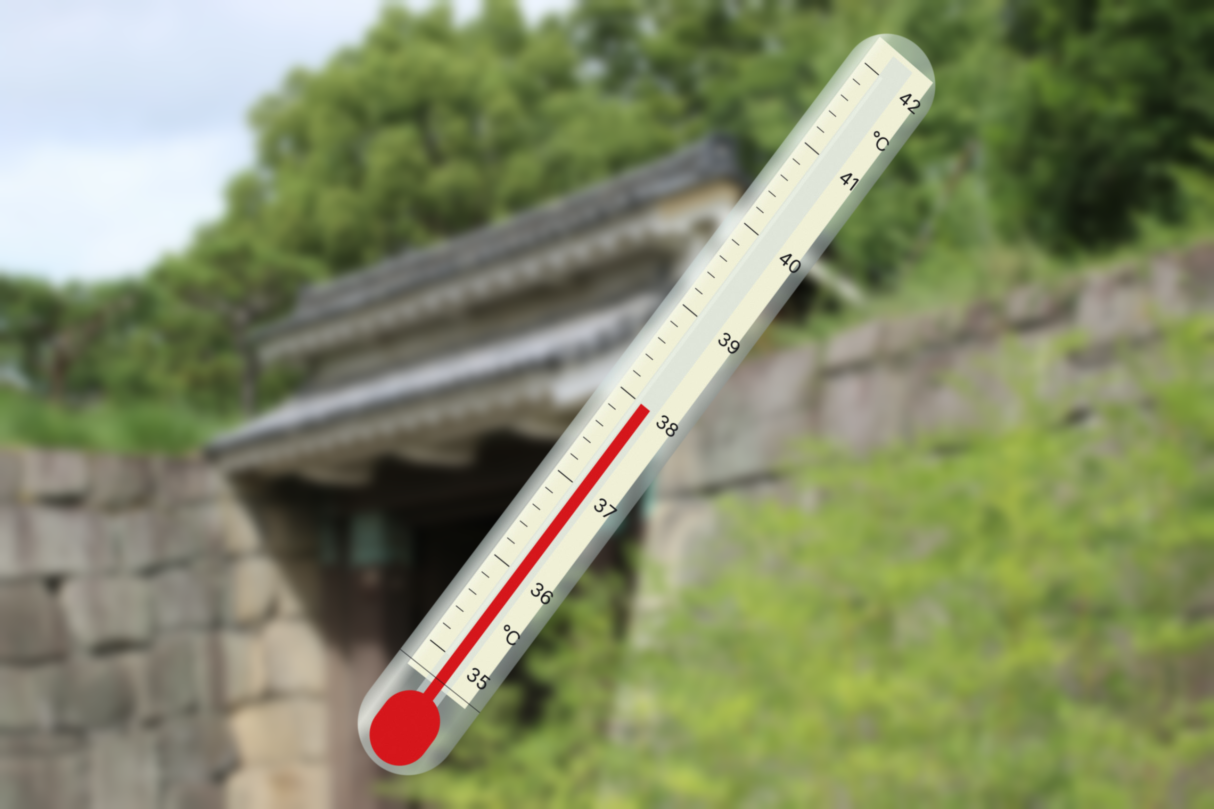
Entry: 38 °C
